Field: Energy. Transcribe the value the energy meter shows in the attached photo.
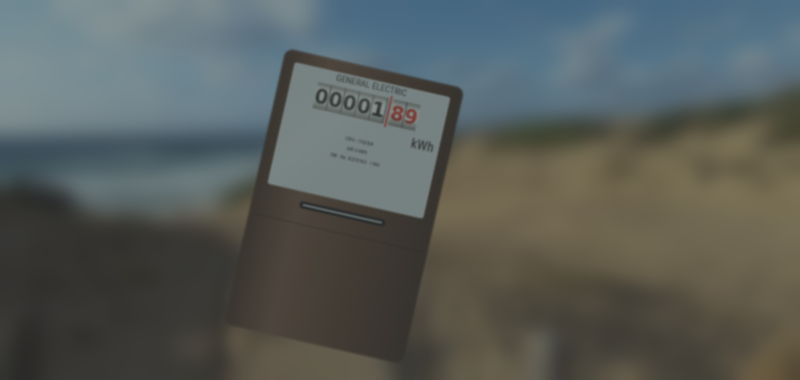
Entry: 1.89 kWh
